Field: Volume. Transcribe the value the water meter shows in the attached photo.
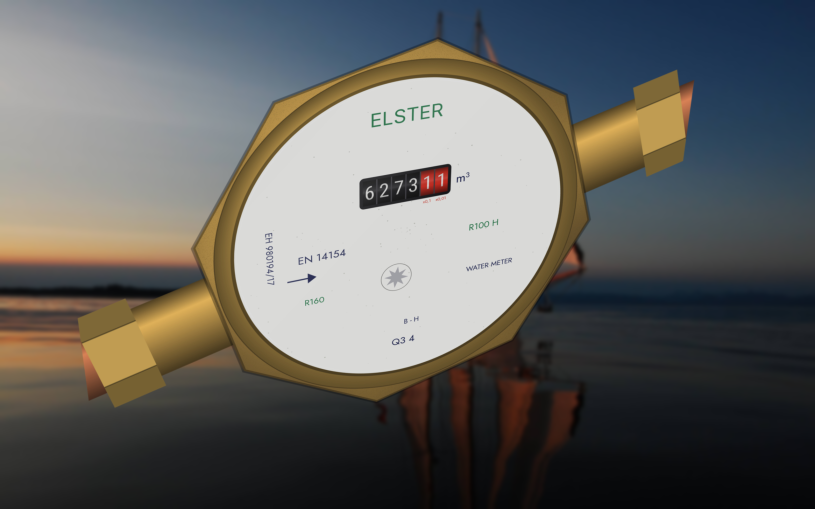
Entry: 6273.11 m³
